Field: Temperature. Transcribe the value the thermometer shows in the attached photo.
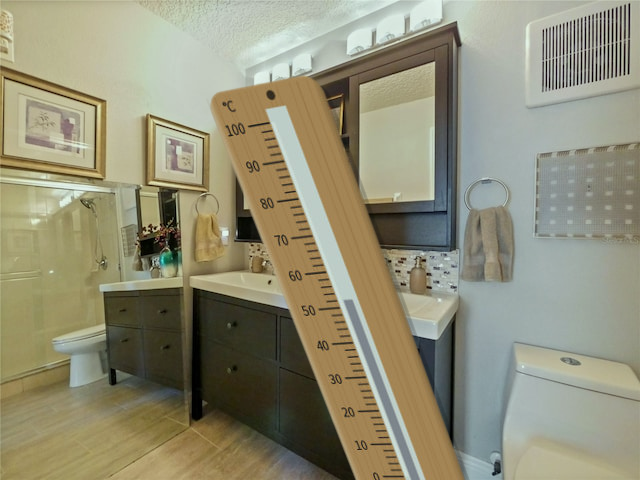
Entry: 52 °C
